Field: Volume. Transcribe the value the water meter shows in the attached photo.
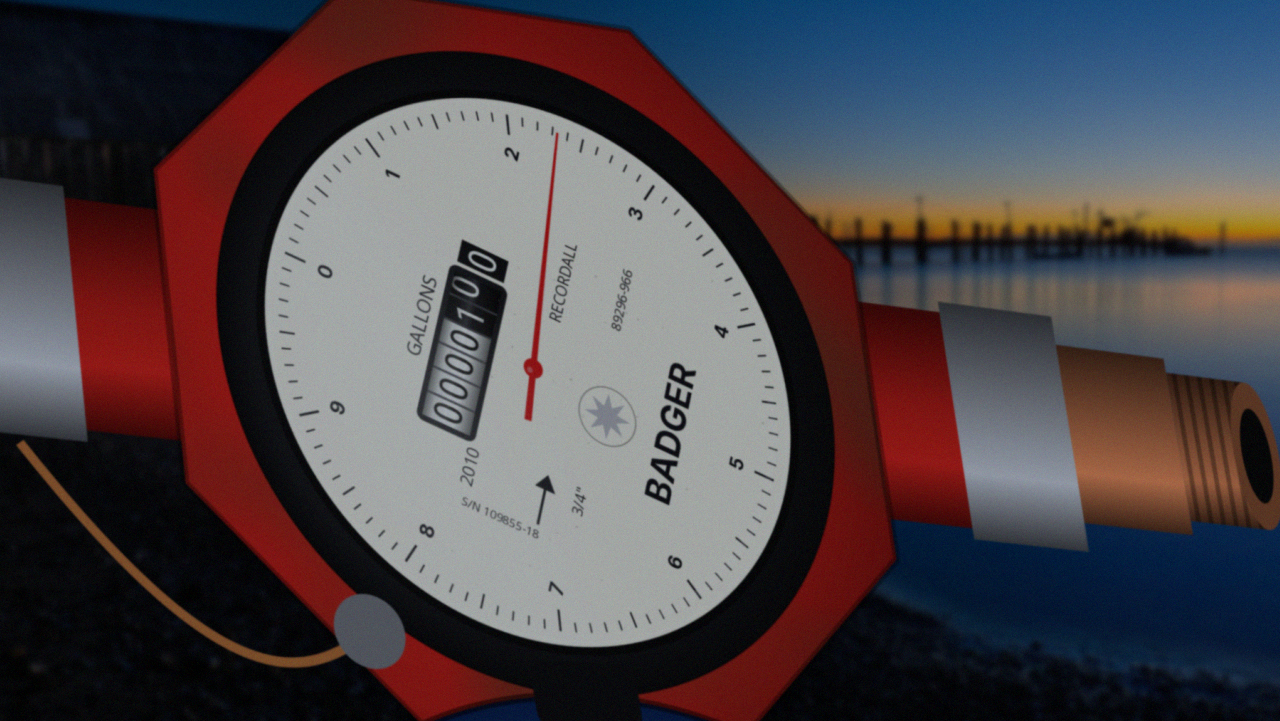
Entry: 102.3 gal
